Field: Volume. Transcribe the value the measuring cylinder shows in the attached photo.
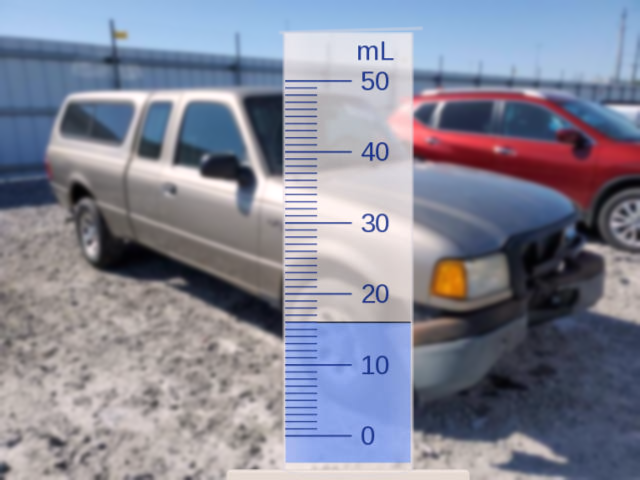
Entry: 16 mL
